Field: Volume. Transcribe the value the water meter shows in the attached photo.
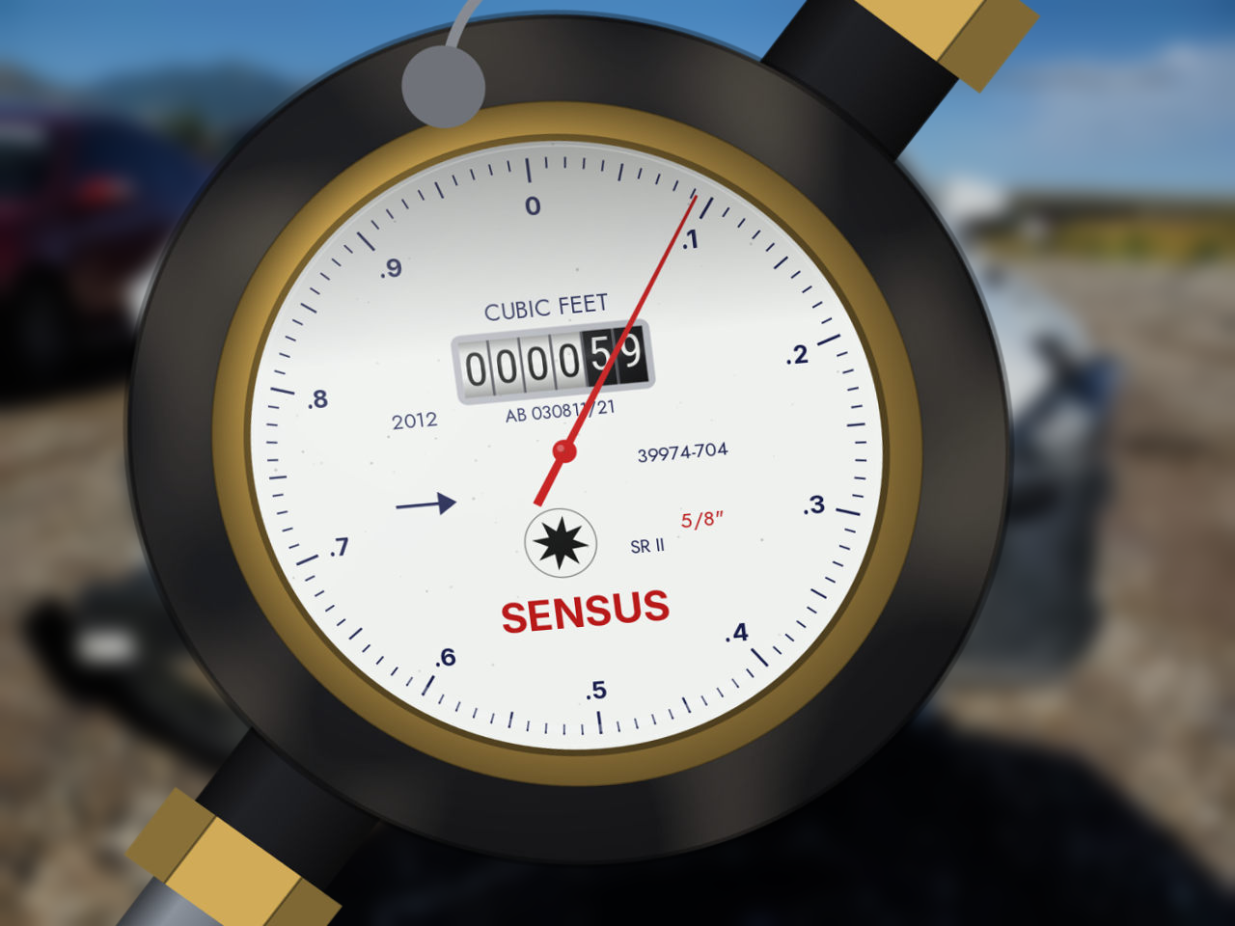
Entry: 59.09 ft³
